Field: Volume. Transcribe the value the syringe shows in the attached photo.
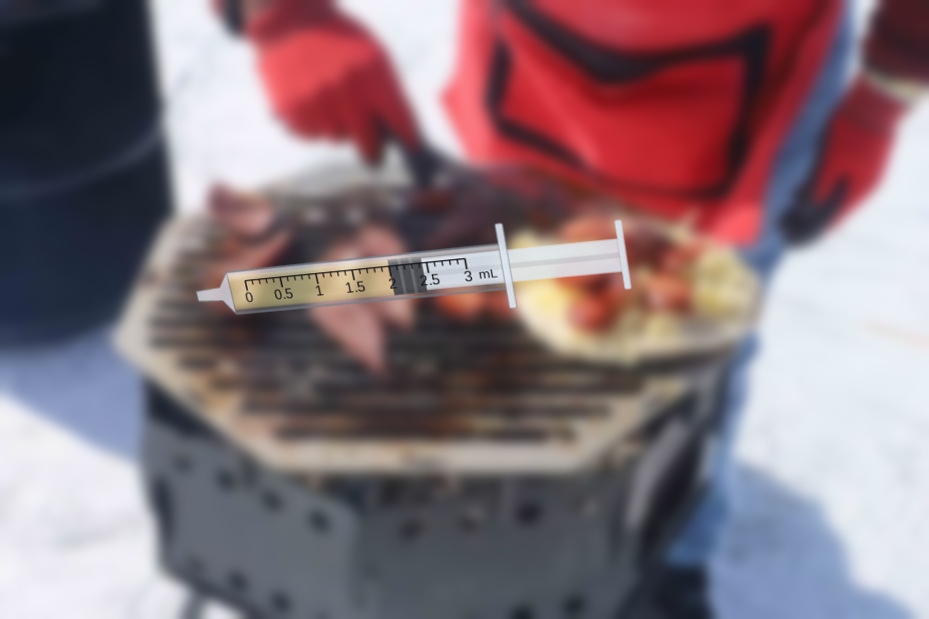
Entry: 2 mL
